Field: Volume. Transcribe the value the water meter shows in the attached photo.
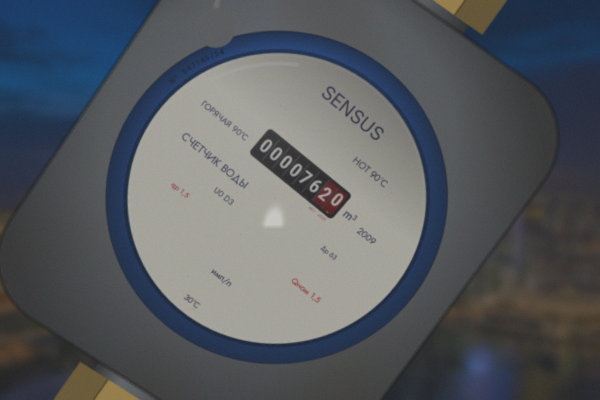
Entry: 76.20 m³
